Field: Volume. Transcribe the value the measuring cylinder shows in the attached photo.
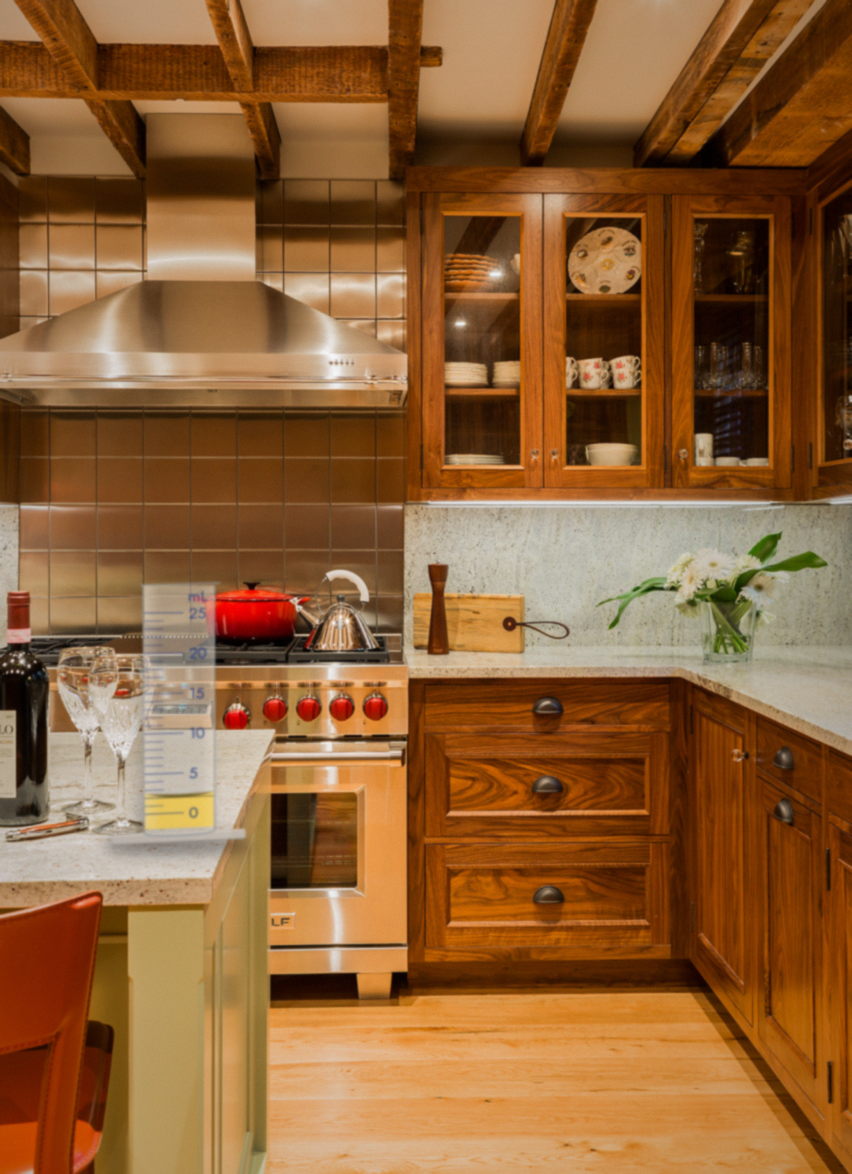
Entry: 2 mL
